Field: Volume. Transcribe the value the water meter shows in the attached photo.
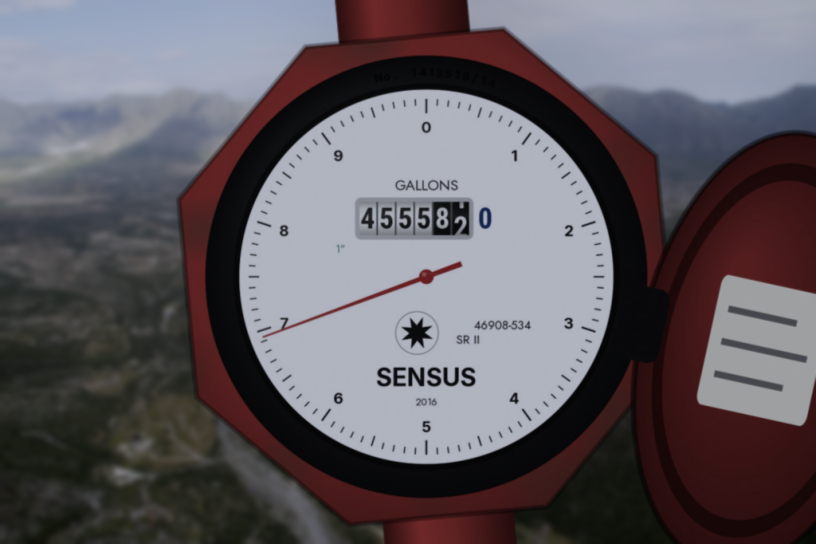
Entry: 4555816.9 gal
